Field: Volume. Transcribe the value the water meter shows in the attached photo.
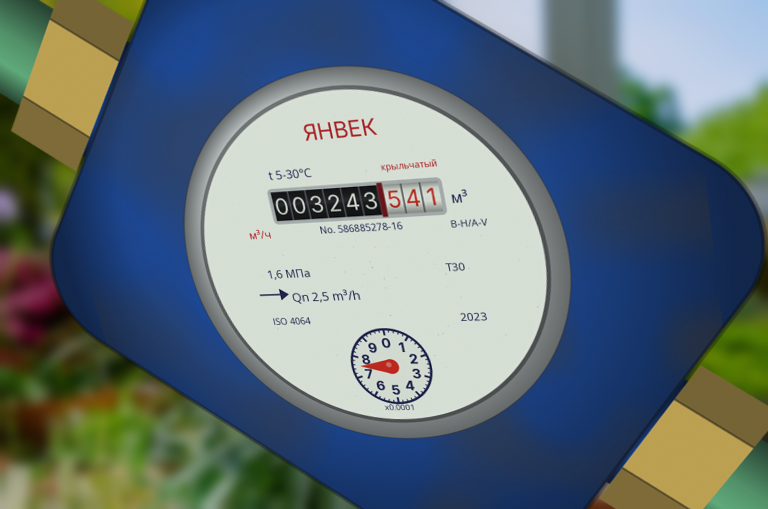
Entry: 3243.5417 m³
